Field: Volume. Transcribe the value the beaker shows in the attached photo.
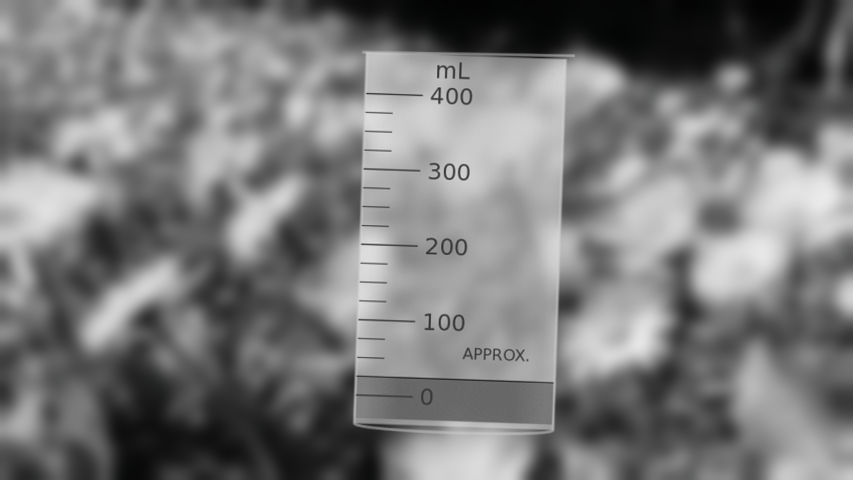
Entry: 25 mL
